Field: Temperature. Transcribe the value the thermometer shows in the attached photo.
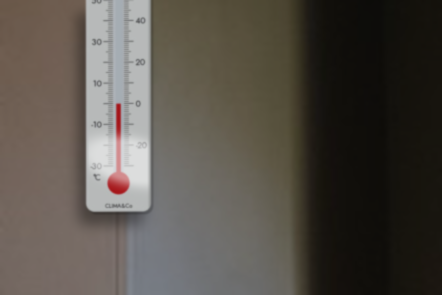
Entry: 0 °C
